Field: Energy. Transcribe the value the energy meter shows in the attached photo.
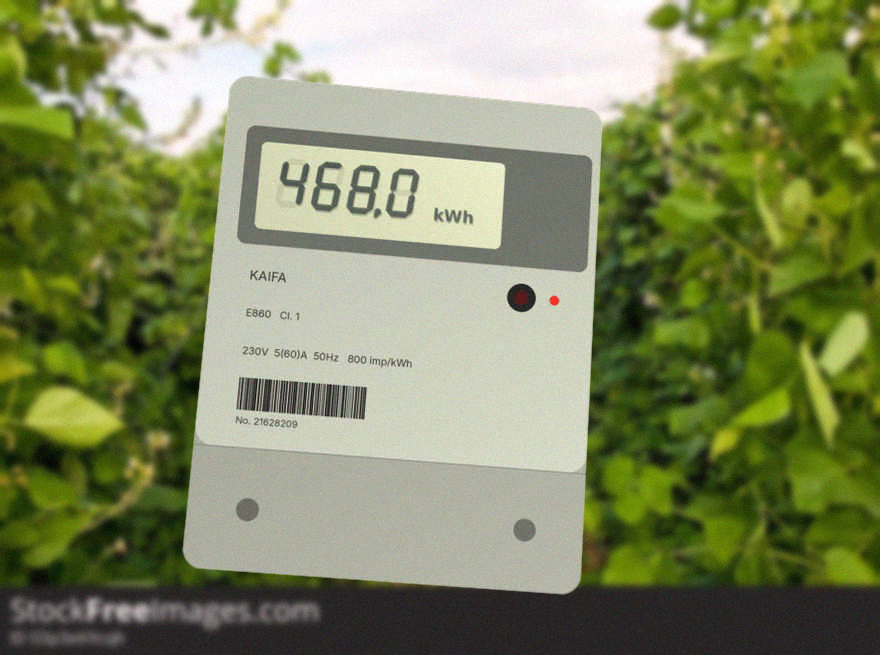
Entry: 468.0 kWh
